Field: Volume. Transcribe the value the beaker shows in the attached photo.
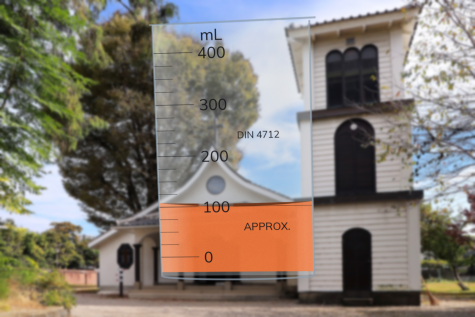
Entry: 100 mL
